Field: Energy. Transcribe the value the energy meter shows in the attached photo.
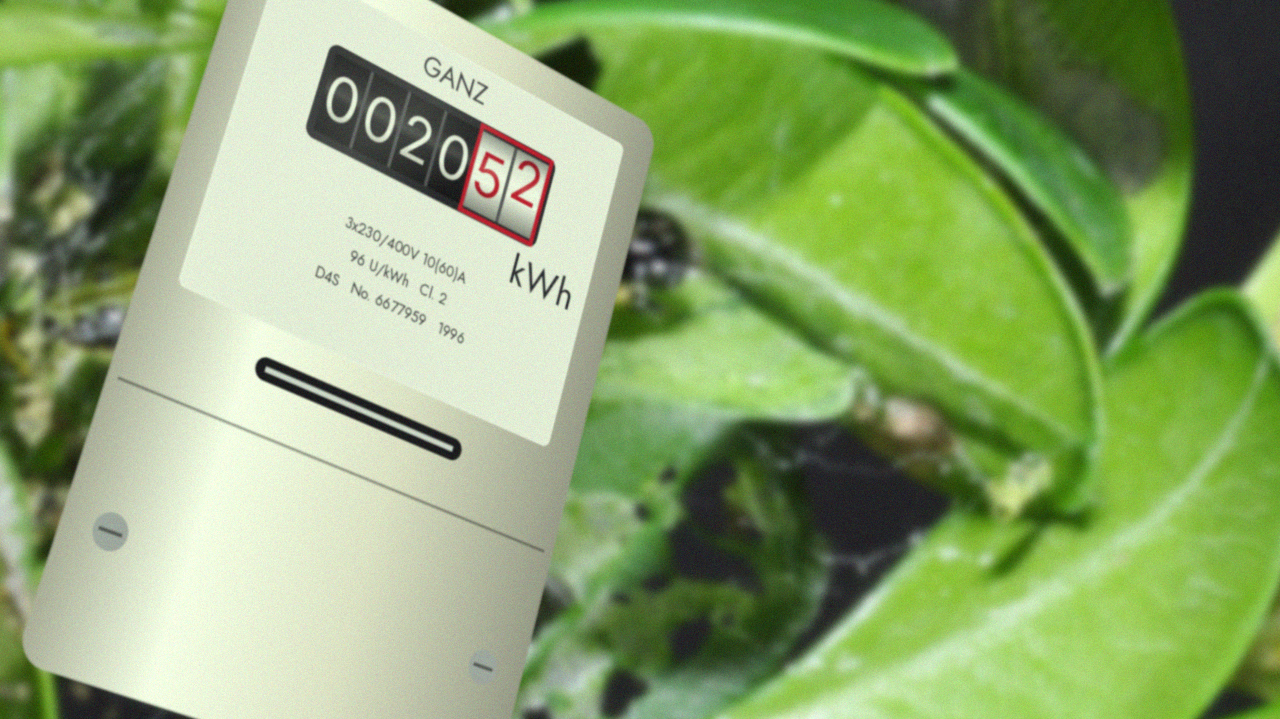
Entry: 20.52 kWh
